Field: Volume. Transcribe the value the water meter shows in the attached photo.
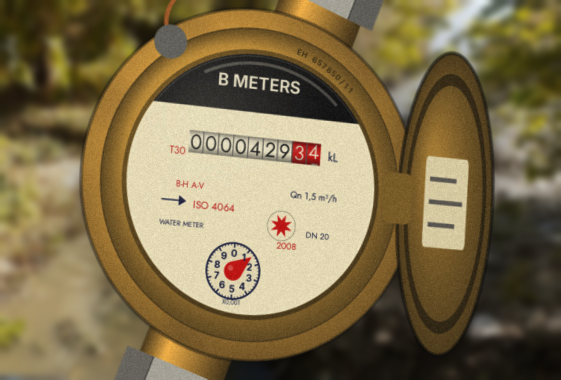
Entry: 429.341 kL
